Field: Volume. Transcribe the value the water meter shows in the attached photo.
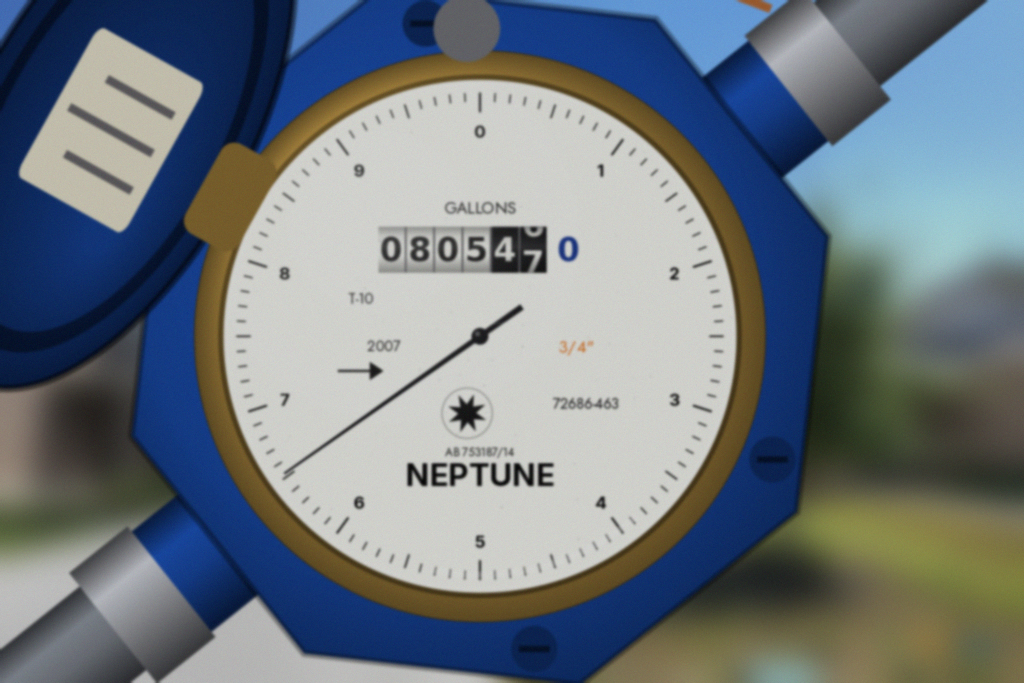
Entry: 805466.5 gal
